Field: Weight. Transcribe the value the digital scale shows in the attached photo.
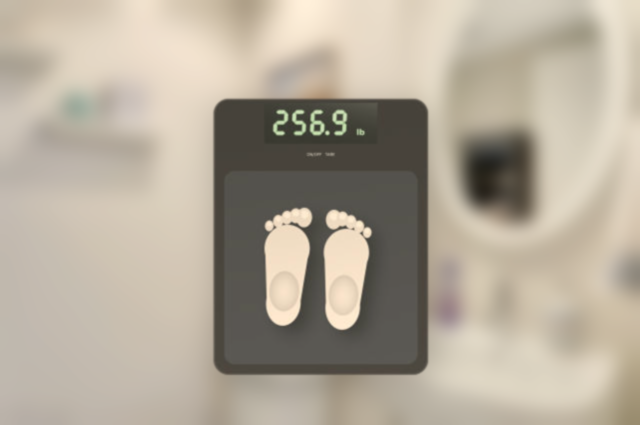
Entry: 256.9 lb
